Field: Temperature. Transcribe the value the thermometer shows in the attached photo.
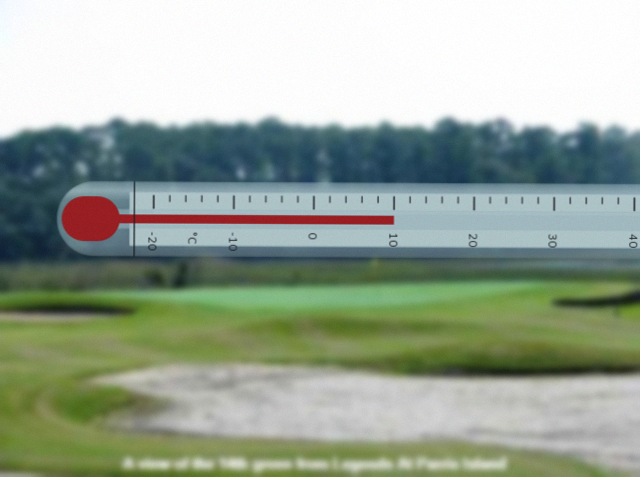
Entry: 10 °C
